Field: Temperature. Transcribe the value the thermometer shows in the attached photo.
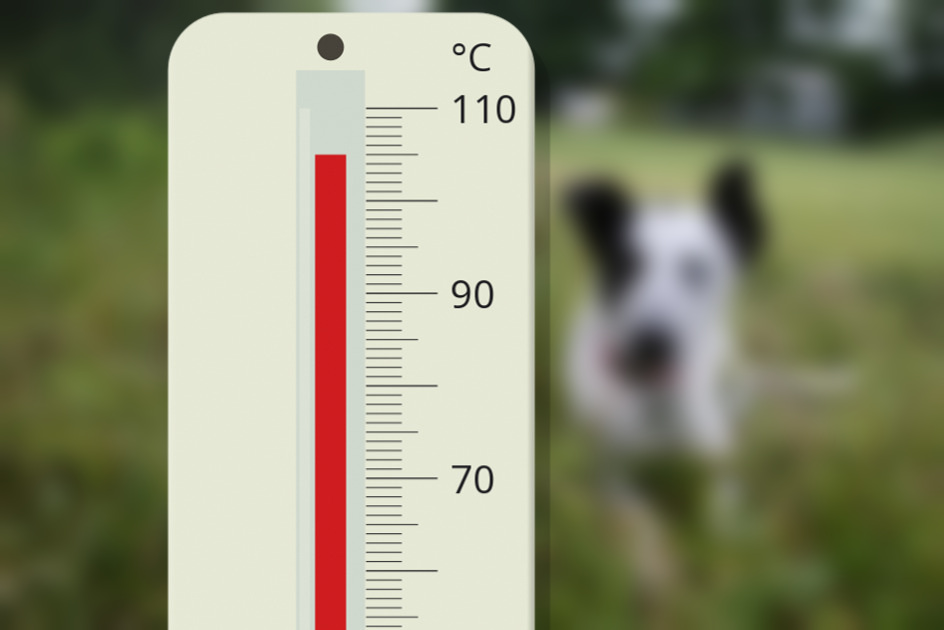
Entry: 105 °C
